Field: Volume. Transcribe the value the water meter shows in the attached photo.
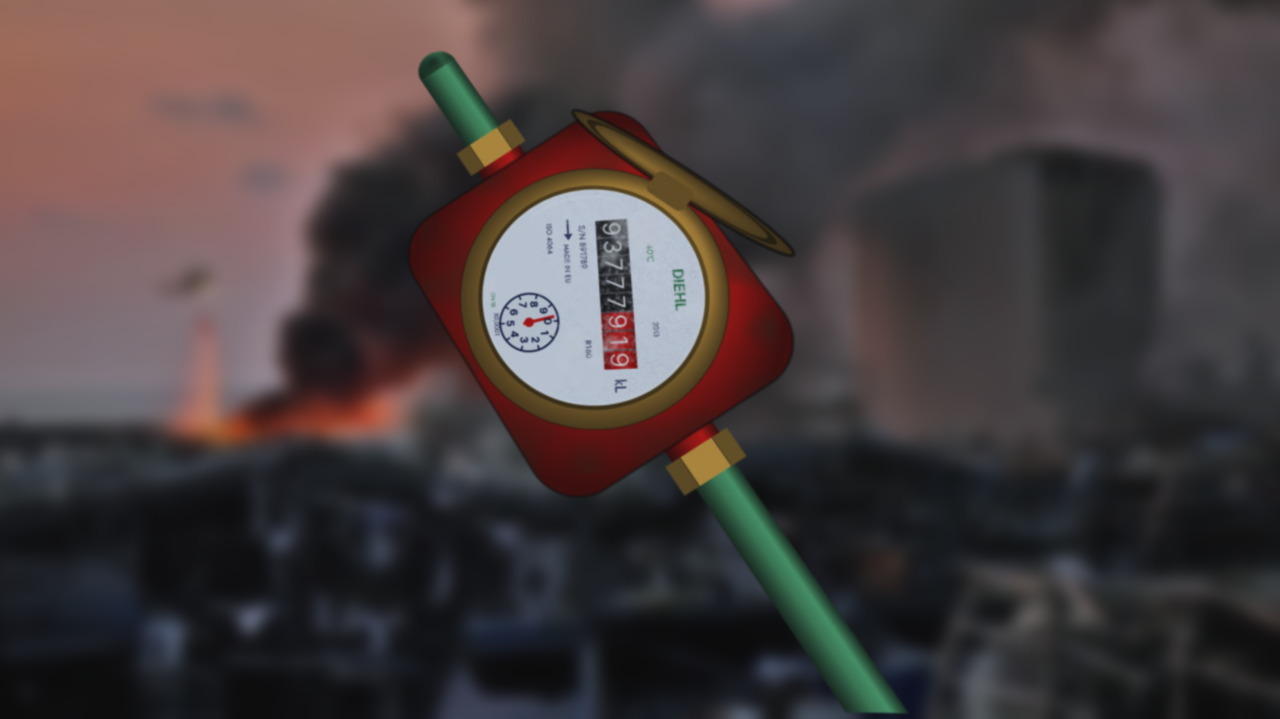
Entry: 93777.9189 kL
